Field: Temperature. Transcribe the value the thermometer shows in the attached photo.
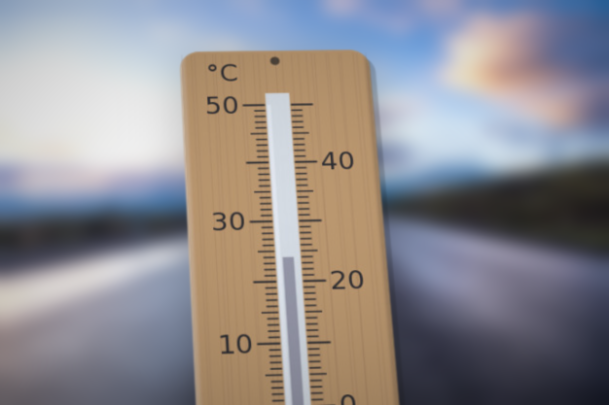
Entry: 24 °C
